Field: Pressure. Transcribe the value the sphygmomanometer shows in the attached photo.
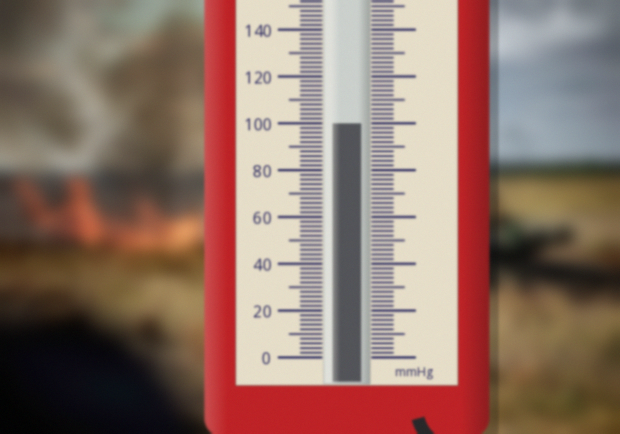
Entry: 100 mmHg
